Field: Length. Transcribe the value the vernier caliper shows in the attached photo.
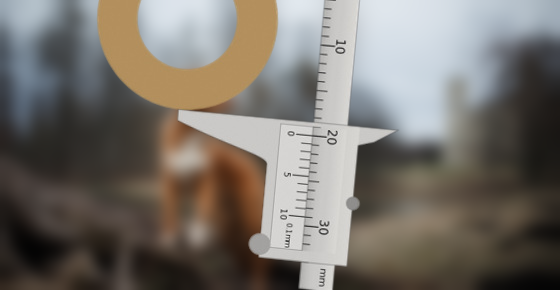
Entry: 20.0 mm
